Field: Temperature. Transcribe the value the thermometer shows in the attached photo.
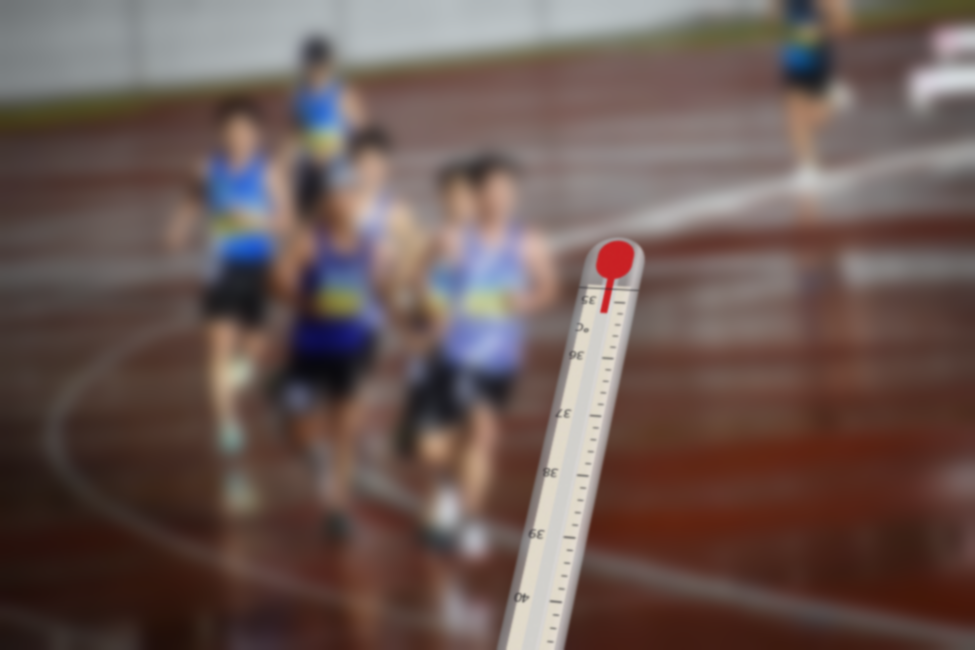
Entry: 35.2 °C
